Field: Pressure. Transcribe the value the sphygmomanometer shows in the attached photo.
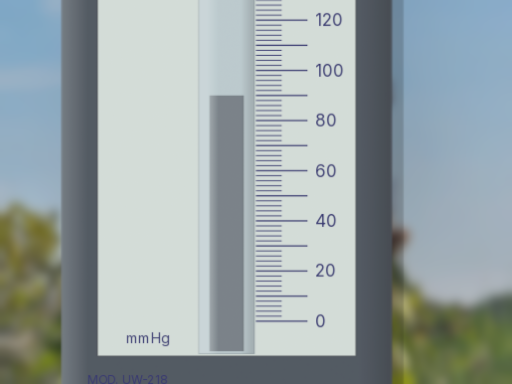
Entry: 90 mmHg
